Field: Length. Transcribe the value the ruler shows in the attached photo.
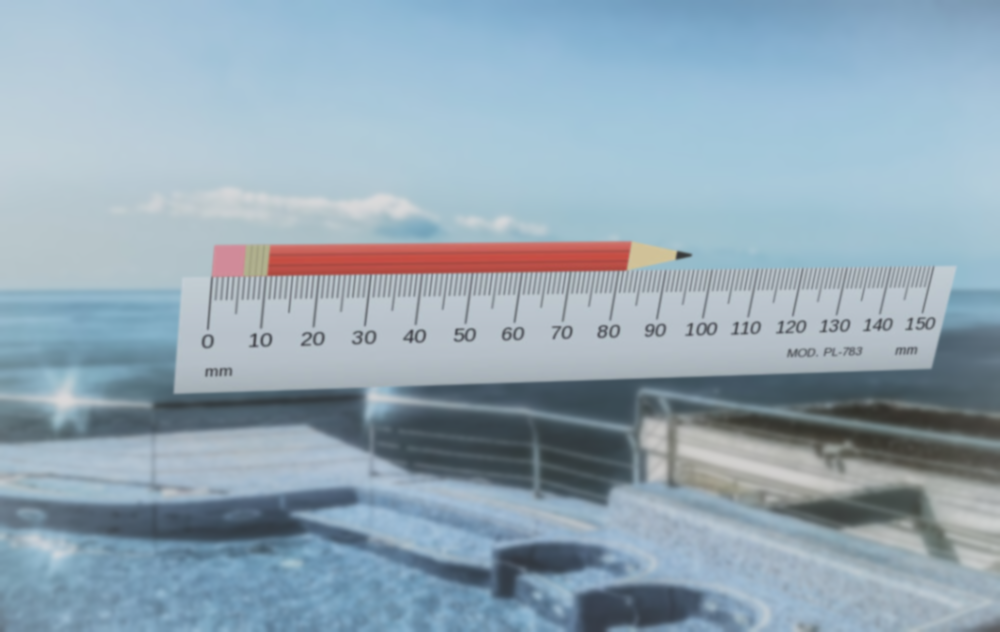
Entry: 95 mm
